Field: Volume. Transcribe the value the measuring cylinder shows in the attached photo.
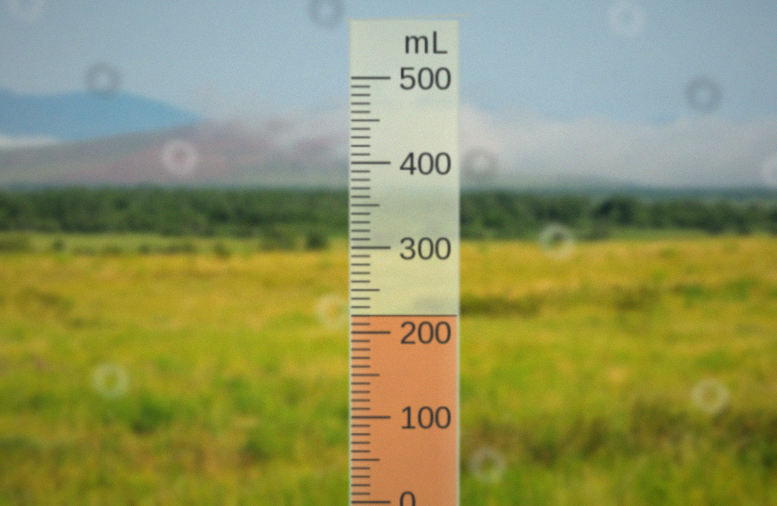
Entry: 220 mL
